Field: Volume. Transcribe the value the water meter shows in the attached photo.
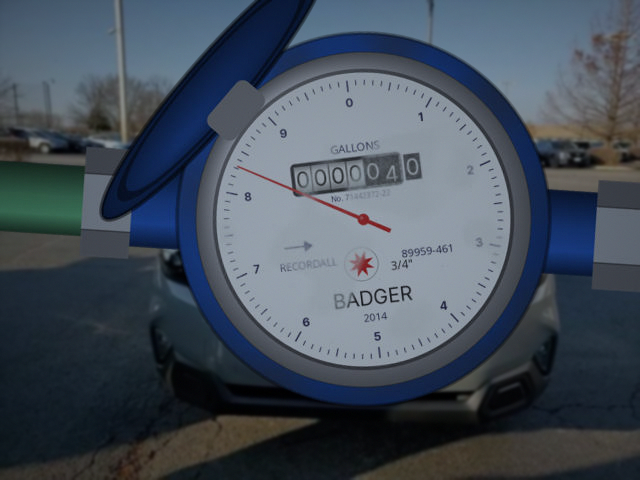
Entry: 38.3 gal
